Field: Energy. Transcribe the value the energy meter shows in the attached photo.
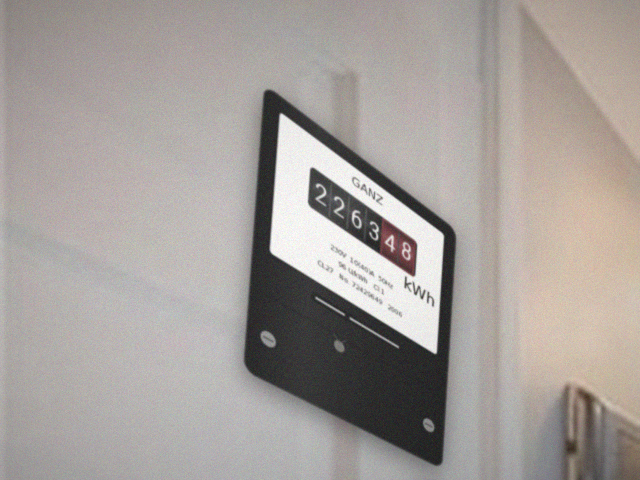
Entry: 2263.48 kWh
